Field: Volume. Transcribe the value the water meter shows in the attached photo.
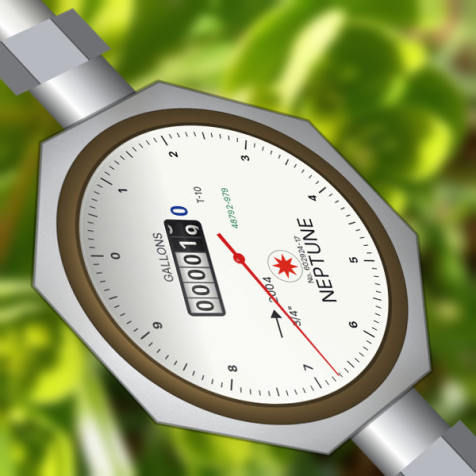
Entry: 186.7 gal
